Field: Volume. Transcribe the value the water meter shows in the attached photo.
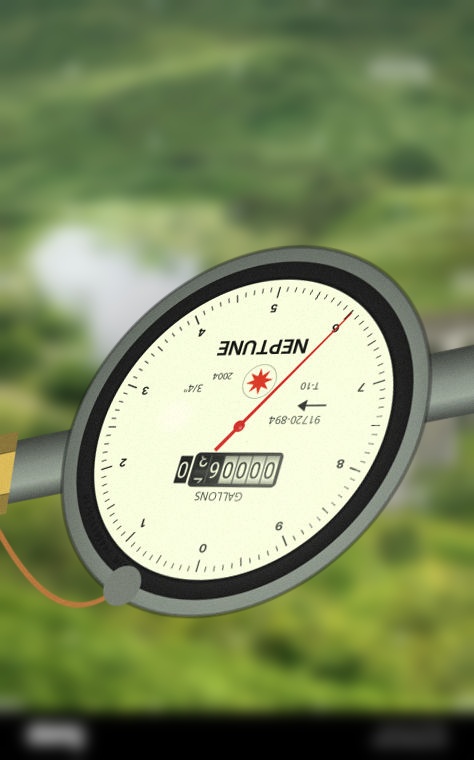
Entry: 626.0 gal
